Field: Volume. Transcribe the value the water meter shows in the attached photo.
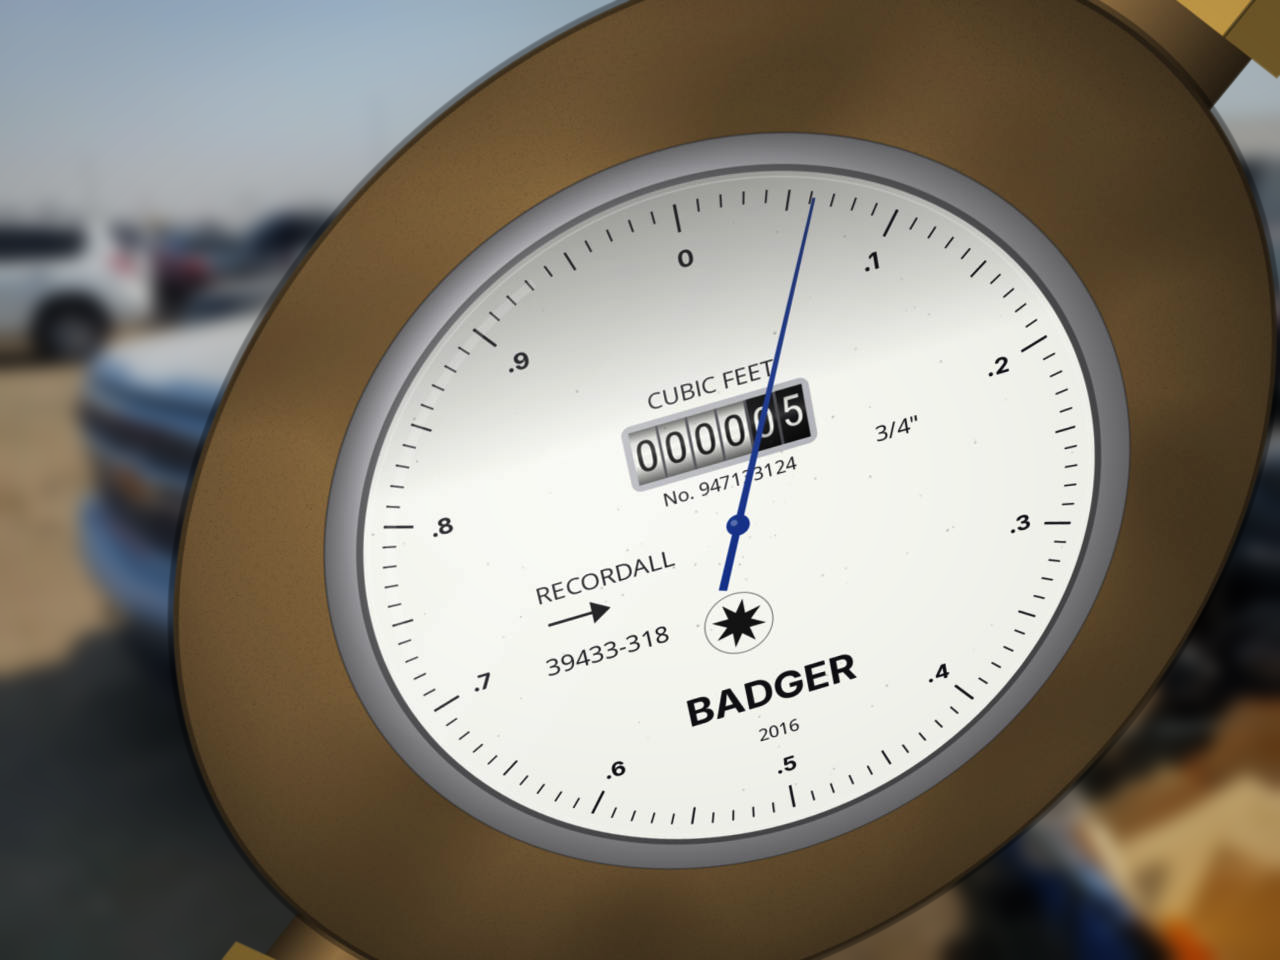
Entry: 5.06 ft³
